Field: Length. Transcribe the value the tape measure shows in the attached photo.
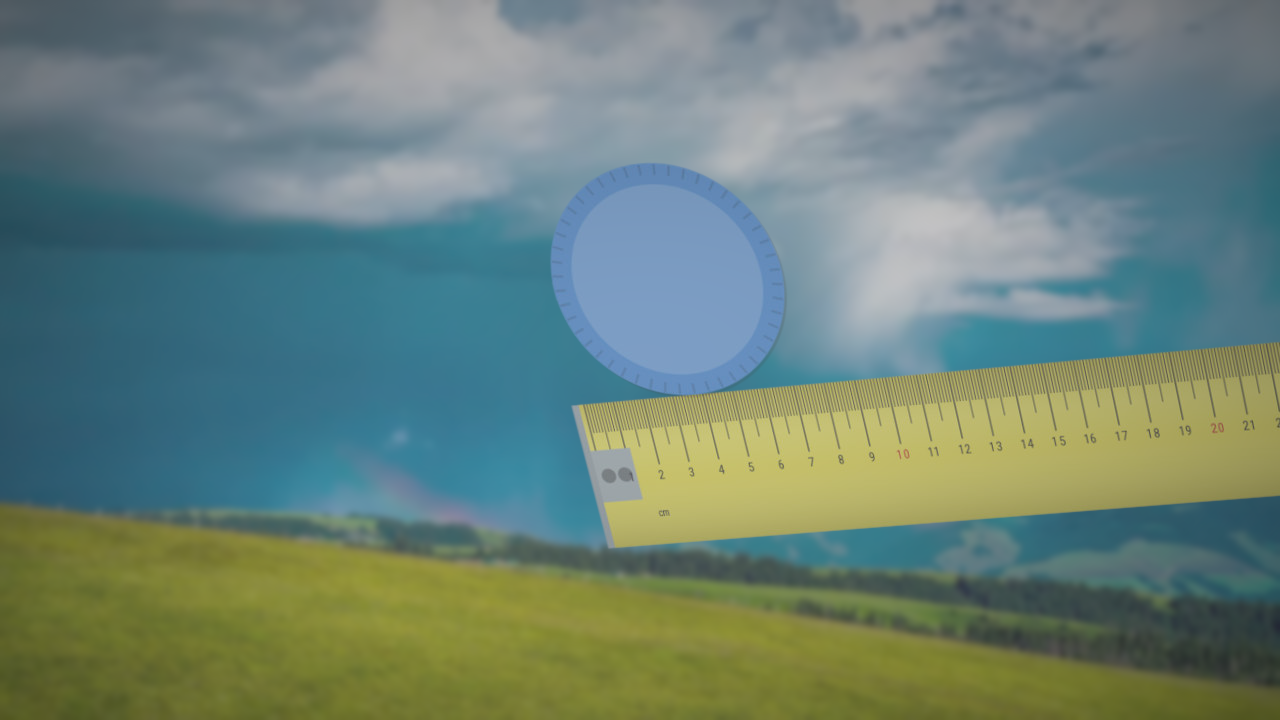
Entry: 7.5 cm
